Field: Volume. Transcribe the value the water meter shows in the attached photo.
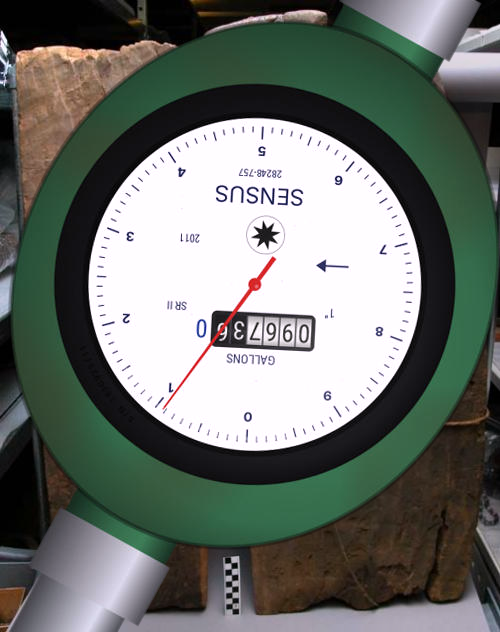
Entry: 967360.9 gal
